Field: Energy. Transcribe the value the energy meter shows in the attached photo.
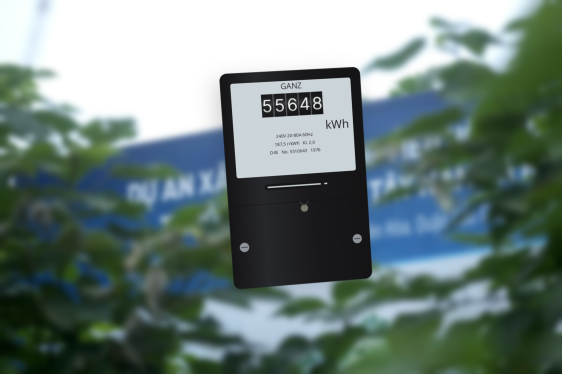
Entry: 55648 kWh
